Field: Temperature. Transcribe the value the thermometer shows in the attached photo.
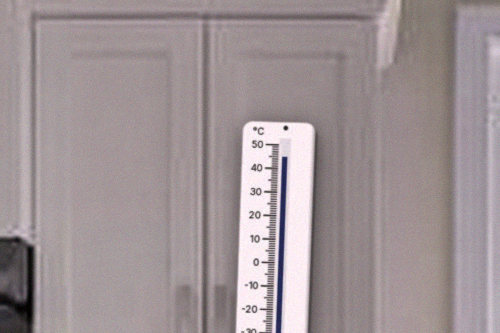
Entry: 45 °C
